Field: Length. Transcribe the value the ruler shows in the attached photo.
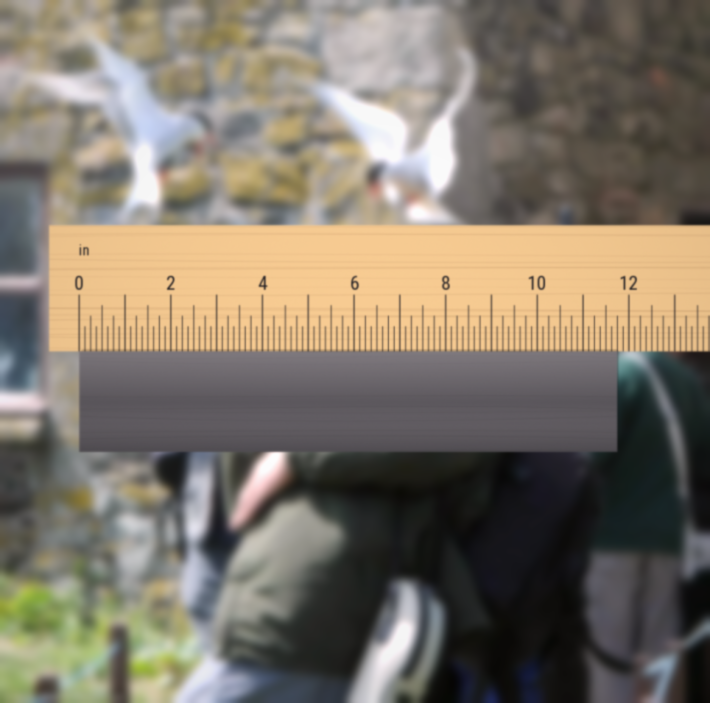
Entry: 11.75 in
